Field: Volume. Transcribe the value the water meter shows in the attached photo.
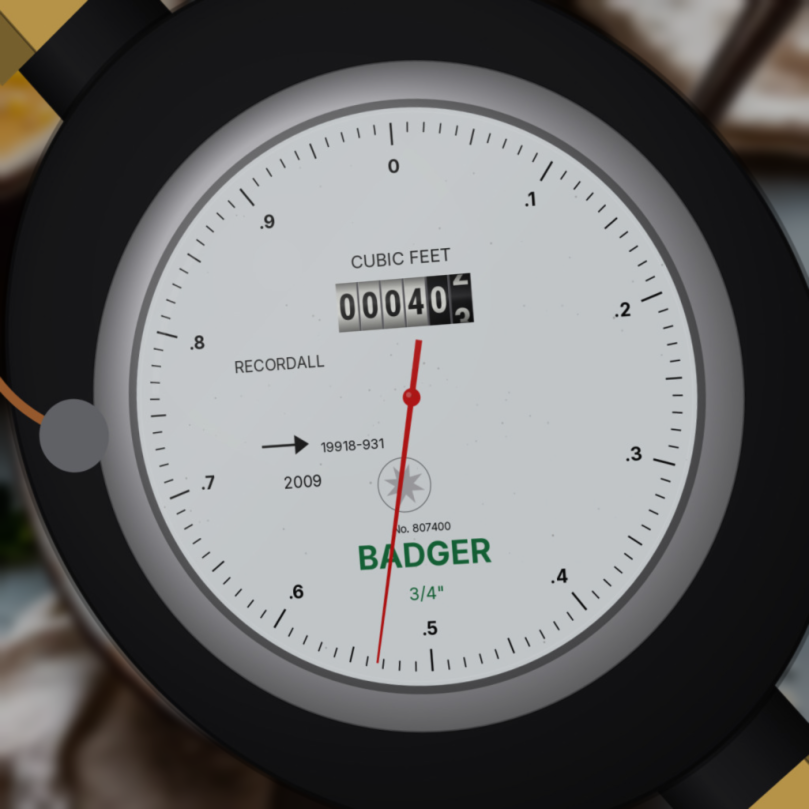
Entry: 402.53 ft³
